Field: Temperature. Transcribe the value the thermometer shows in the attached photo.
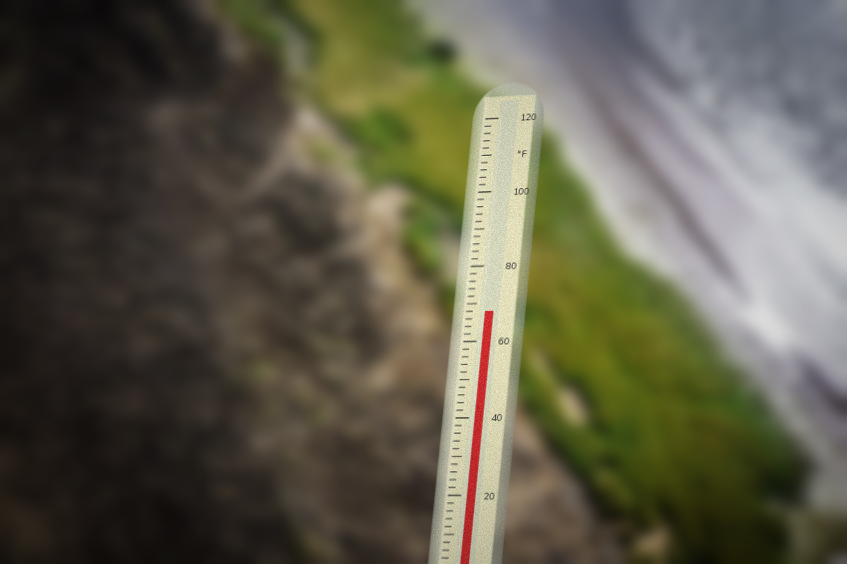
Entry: 68 °F
